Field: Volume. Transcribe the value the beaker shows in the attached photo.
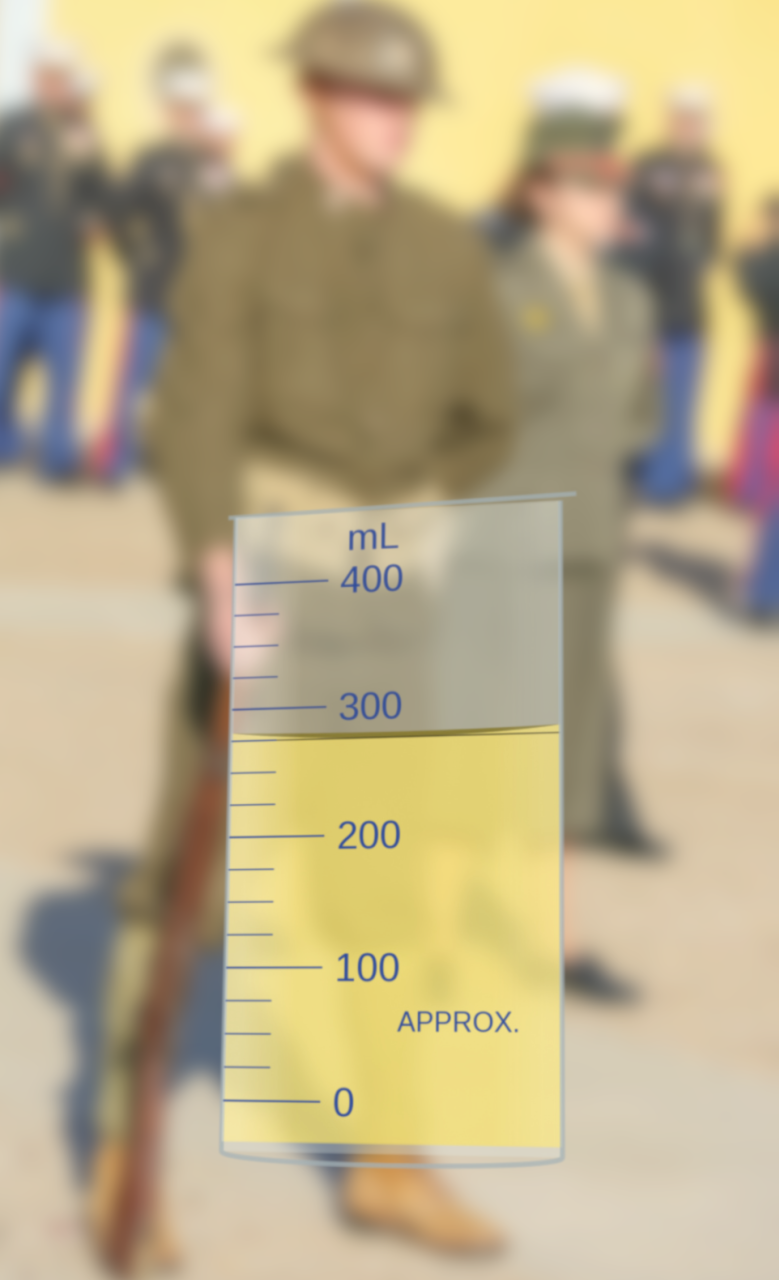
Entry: 275 mL
